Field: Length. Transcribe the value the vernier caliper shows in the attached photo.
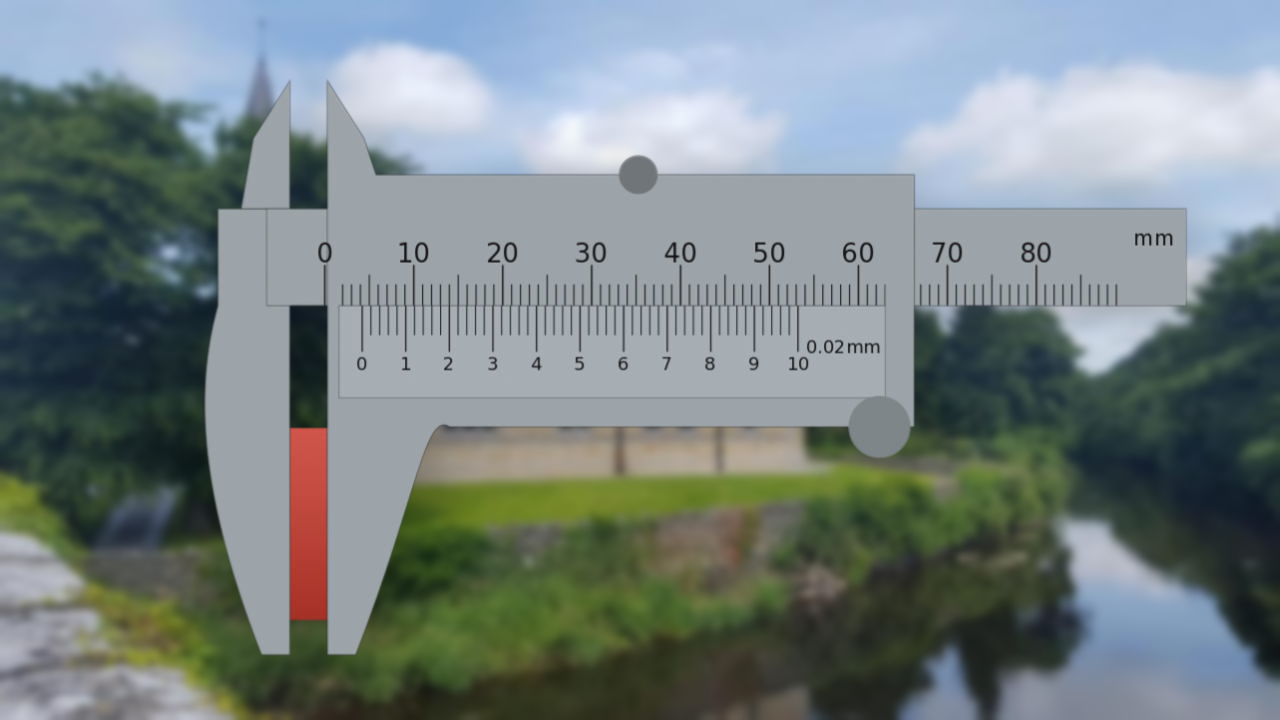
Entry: 4.2 mm
